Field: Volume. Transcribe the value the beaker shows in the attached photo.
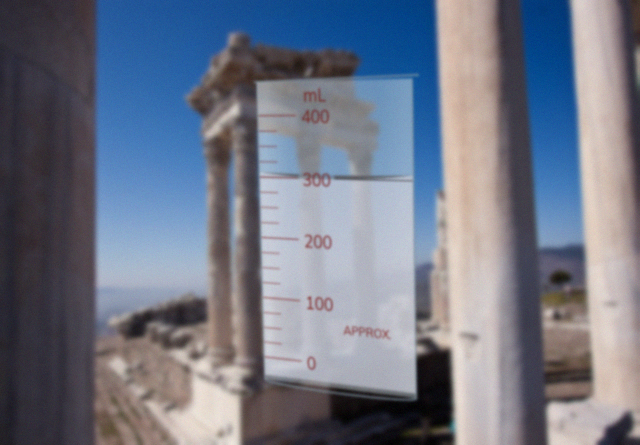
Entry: 300 mL
